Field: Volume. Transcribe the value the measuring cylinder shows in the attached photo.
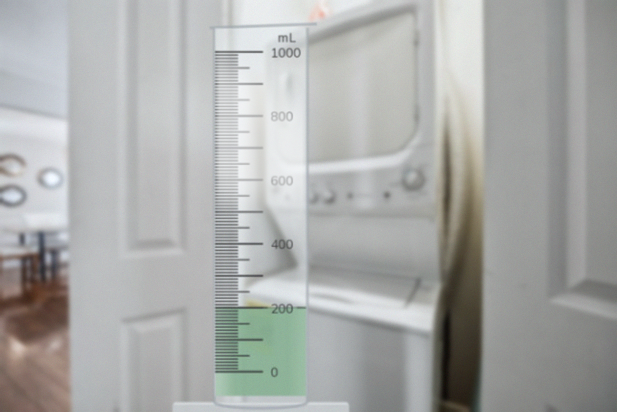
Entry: 200 mL
